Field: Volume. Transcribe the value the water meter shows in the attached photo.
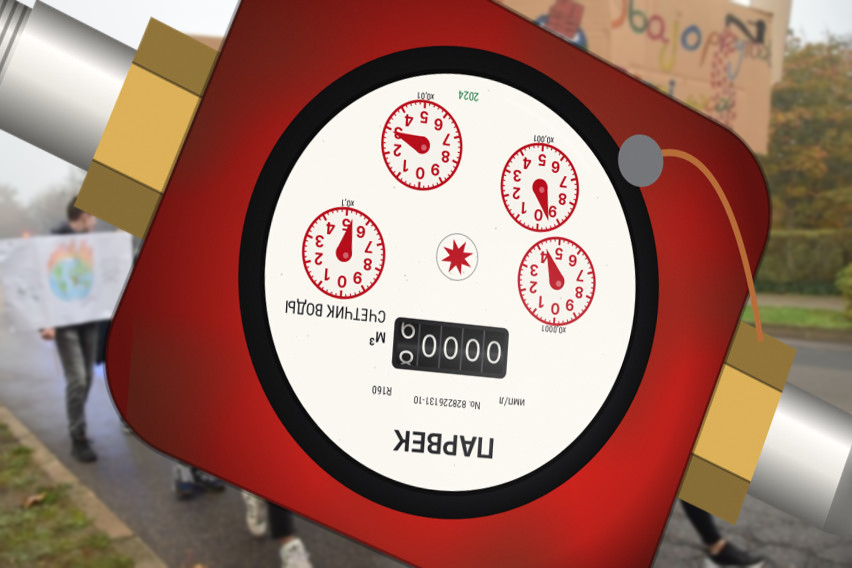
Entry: 8.5294 m³
